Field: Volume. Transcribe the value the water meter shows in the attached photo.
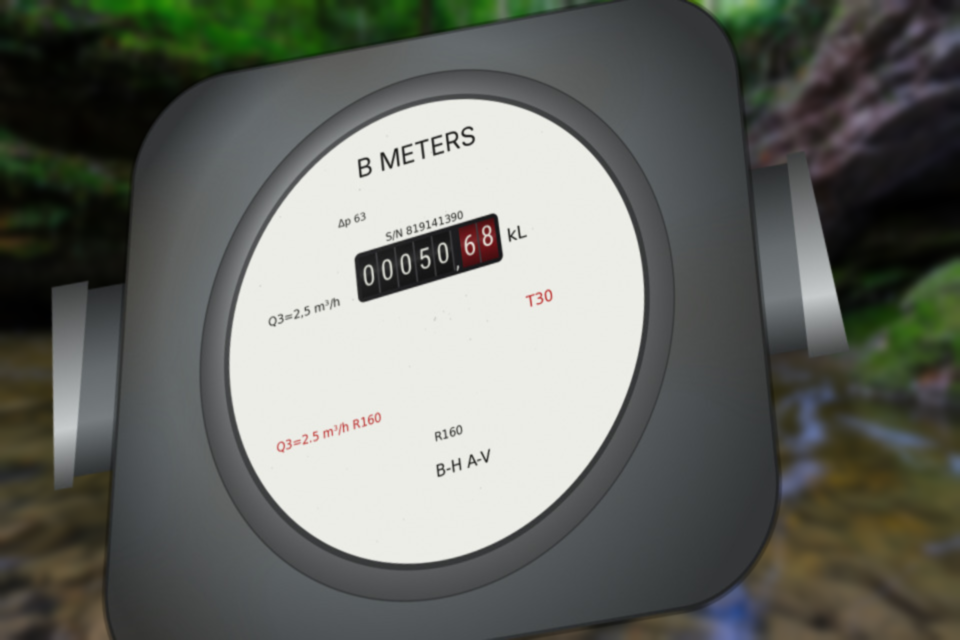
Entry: 50.68 kL
